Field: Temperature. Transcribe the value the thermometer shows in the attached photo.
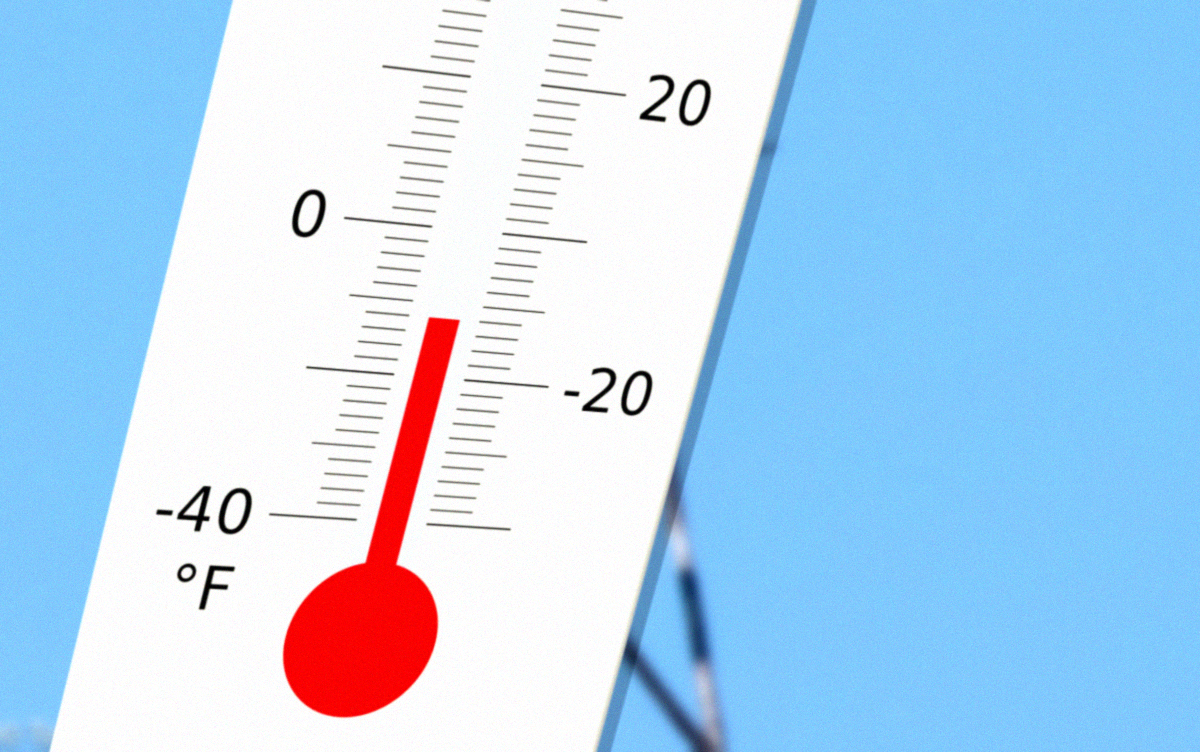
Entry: -12 °F
